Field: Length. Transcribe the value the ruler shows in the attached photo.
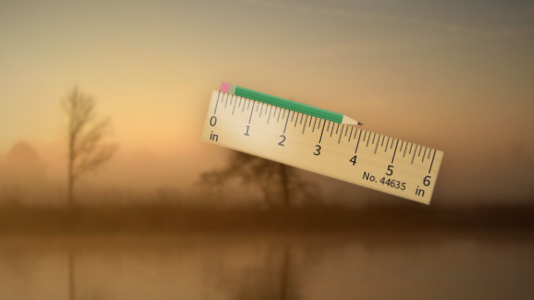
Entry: 4 in
